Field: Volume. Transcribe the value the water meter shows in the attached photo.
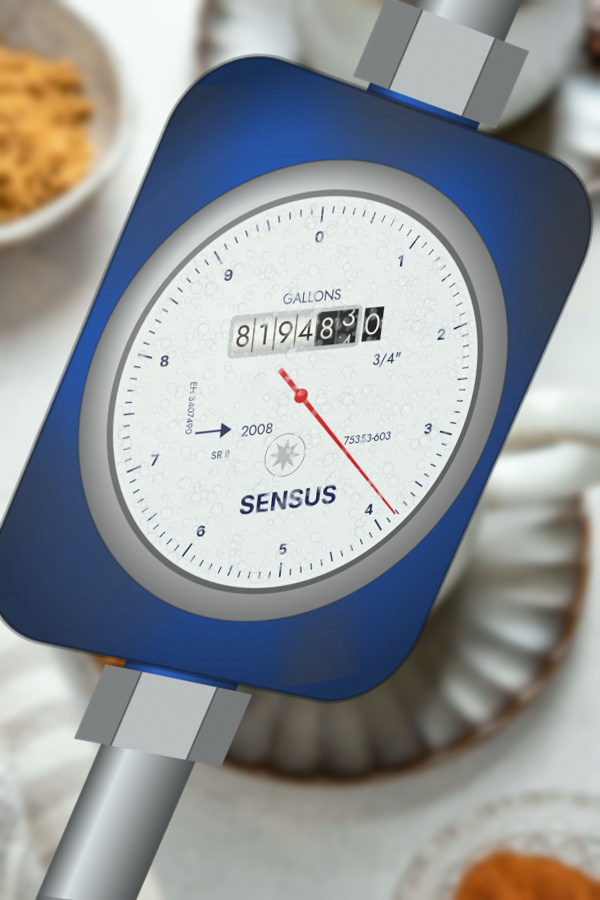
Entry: 8194833.8 gal
